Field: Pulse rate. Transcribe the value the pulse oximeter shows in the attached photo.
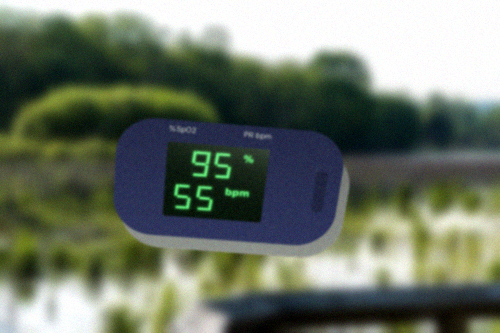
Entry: 55 bpm
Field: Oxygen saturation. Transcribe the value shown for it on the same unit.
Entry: 95 %
